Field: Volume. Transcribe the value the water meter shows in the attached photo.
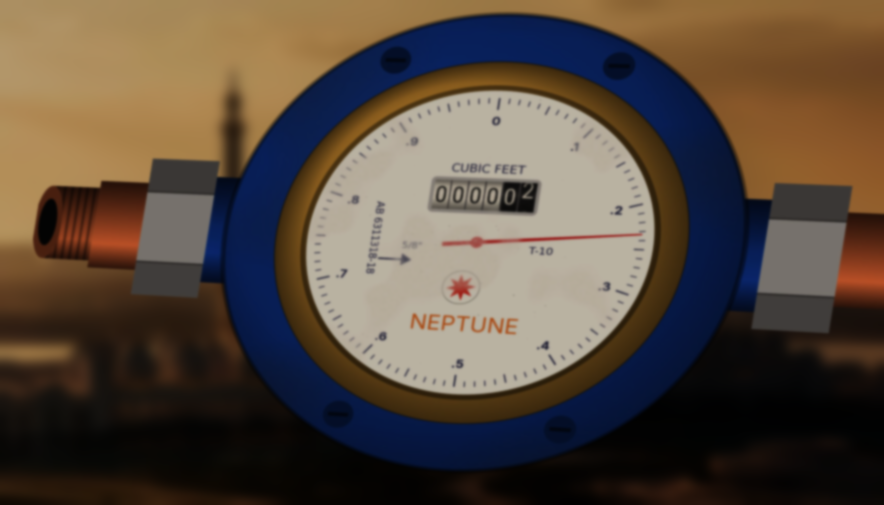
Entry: 2.23 ft³
